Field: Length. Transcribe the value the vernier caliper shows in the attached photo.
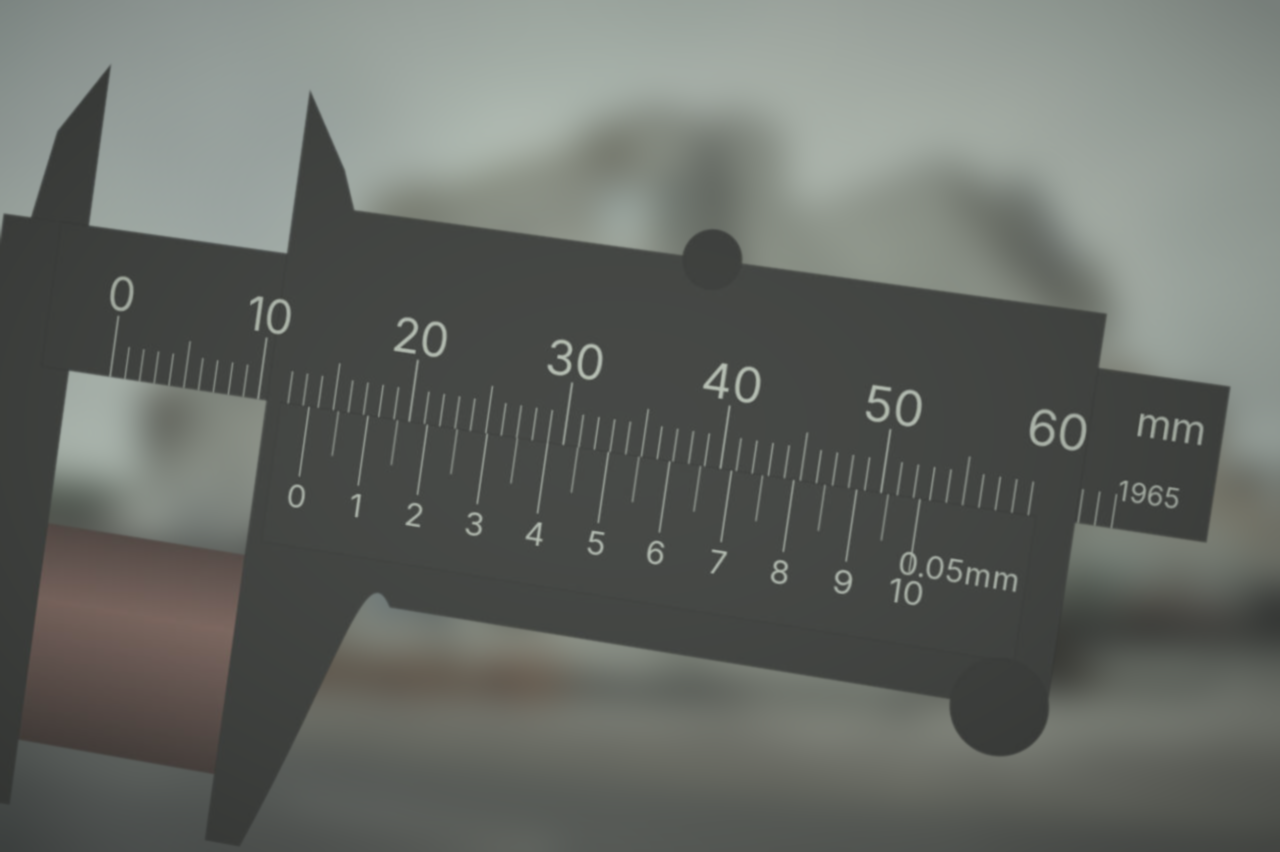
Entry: 13.4 mm
